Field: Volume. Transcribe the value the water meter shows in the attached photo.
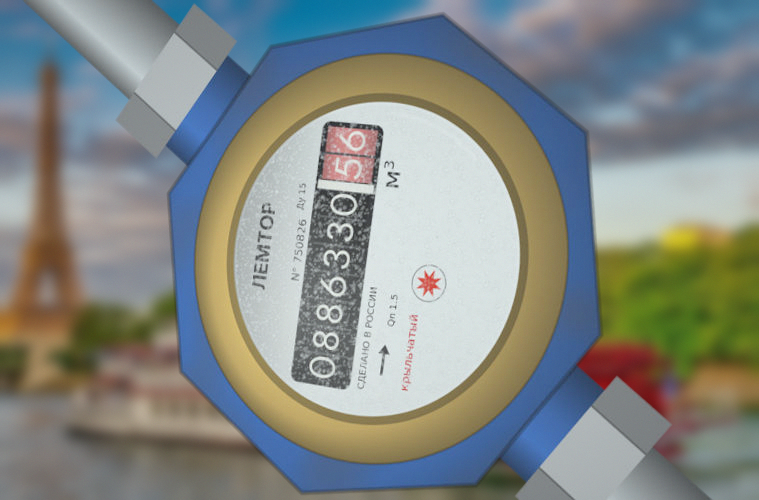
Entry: 886330.56 m³
